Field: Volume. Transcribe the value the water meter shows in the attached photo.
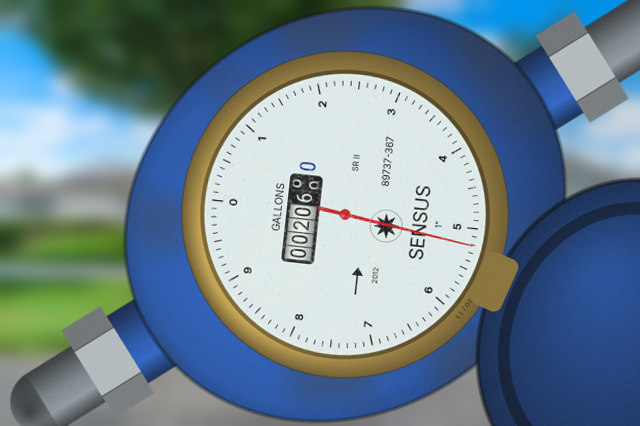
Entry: 20685.2 gal
